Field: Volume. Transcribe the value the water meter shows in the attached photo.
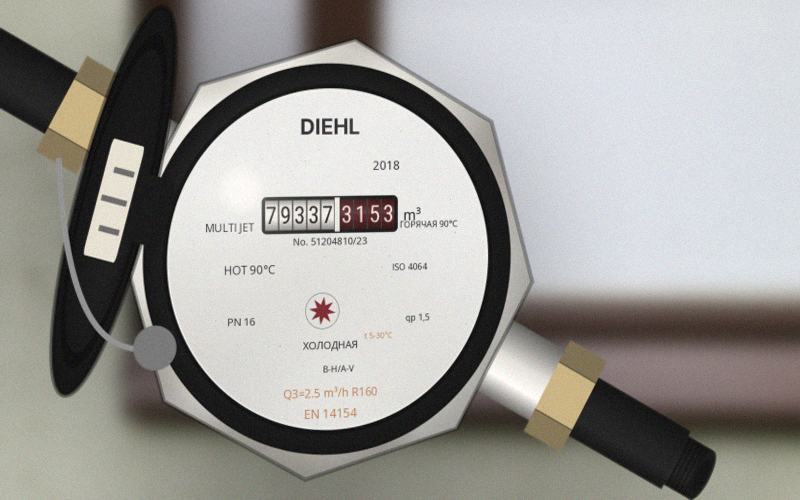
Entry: 79337.3153 m³
